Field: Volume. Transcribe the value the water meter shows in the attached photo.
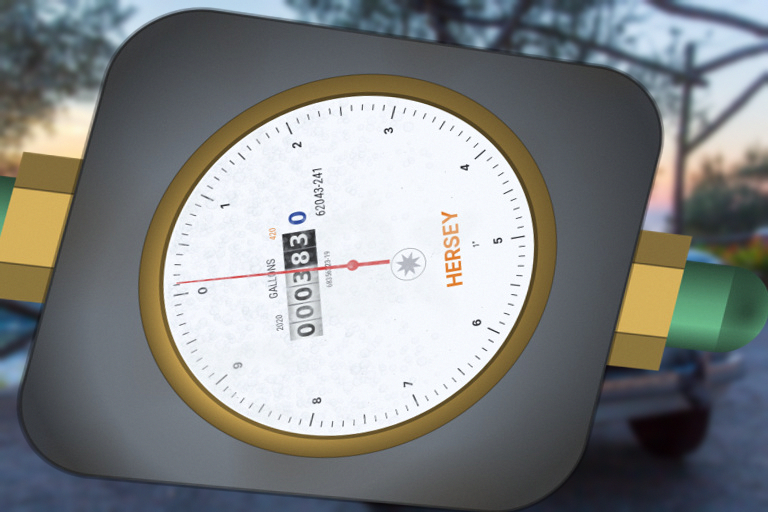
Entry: 3830.1 gal
